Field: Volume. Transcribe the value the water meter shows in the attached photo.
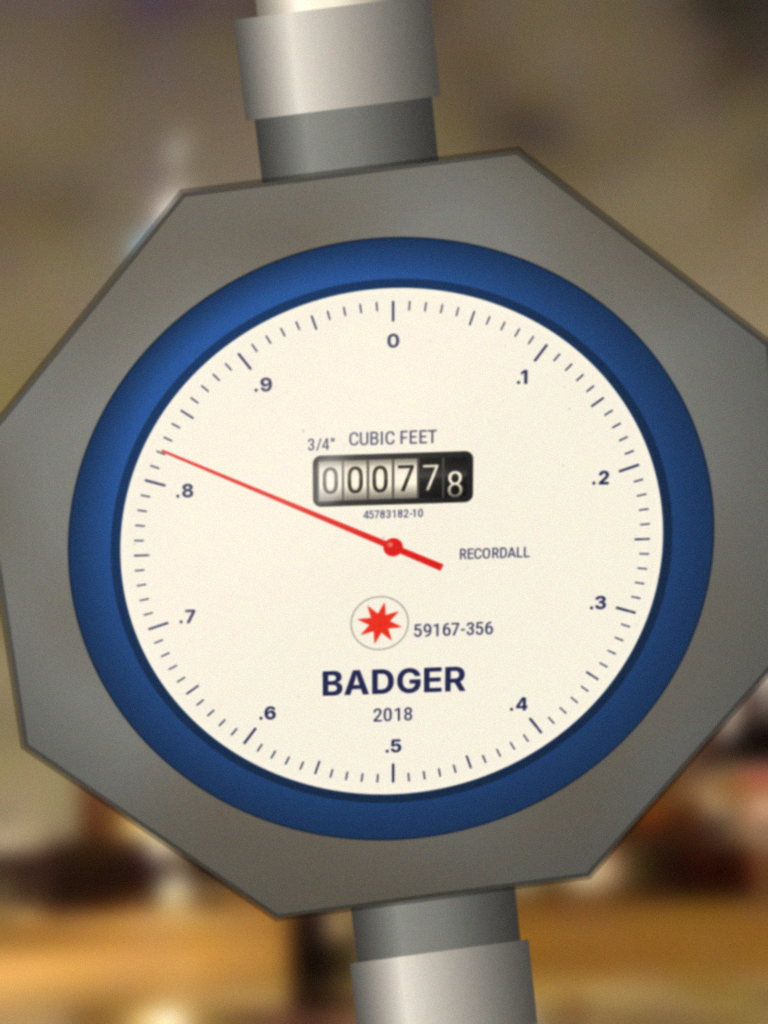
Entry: 777.82 ft³
